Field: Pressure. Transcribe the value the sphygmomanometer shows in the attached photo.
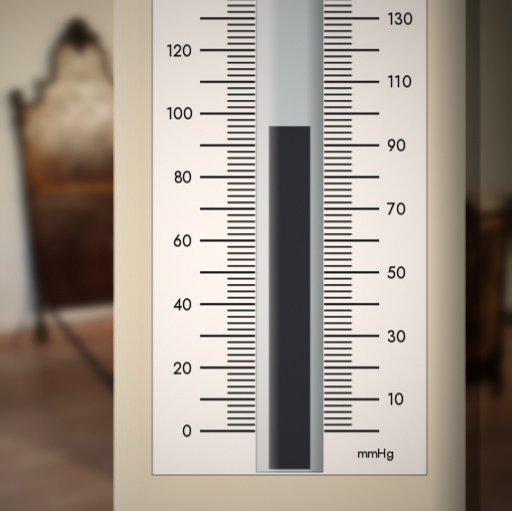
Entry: 96 mmHg
